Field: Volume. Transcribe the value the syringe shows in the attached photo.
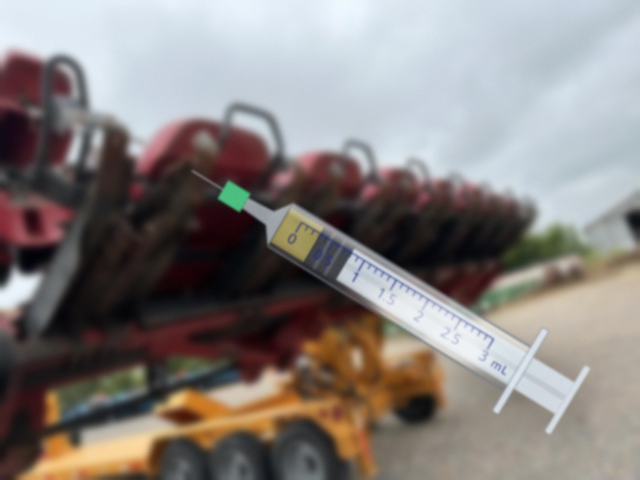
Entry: 0.3 mL
